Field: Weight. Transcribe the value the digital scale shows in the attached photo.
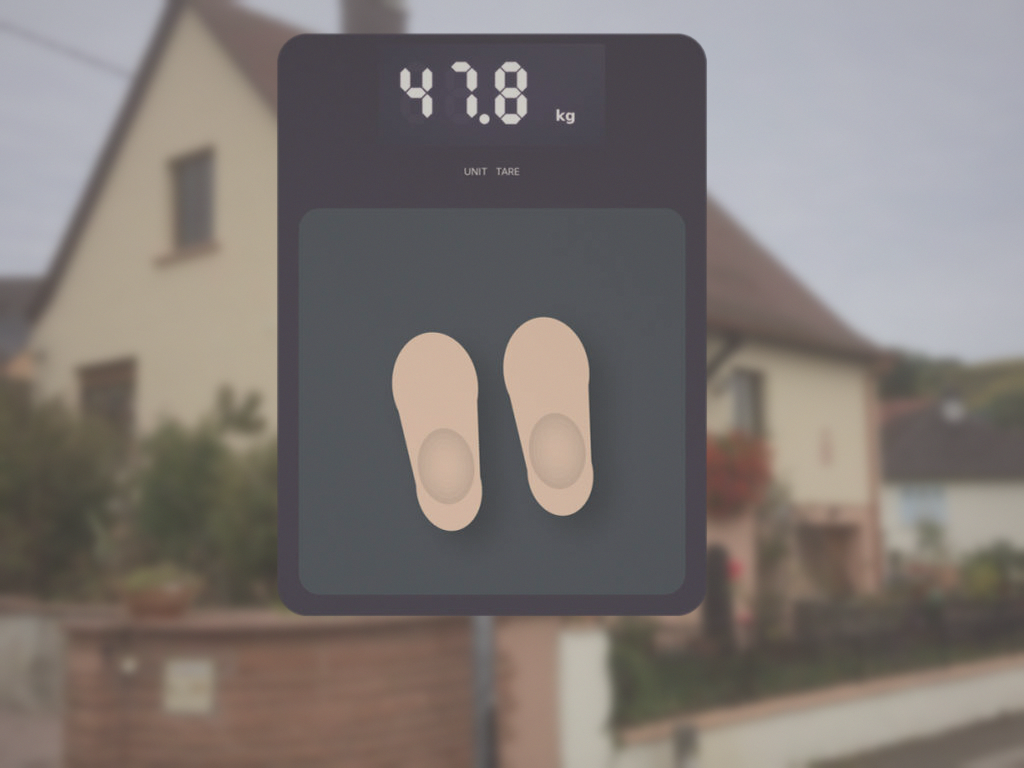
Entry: 47.8 kg
